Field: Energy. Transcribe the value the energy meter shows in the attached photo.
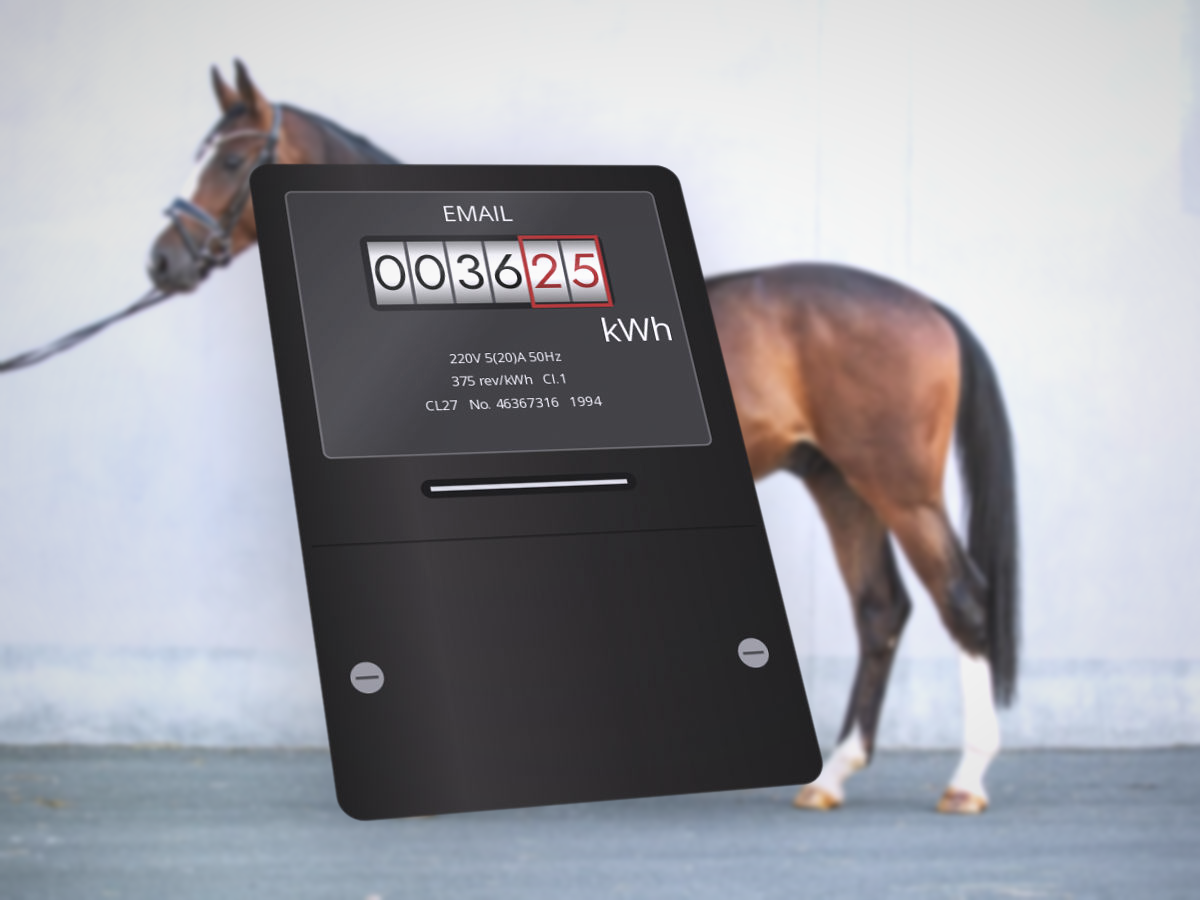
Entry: 36.25 kWh
